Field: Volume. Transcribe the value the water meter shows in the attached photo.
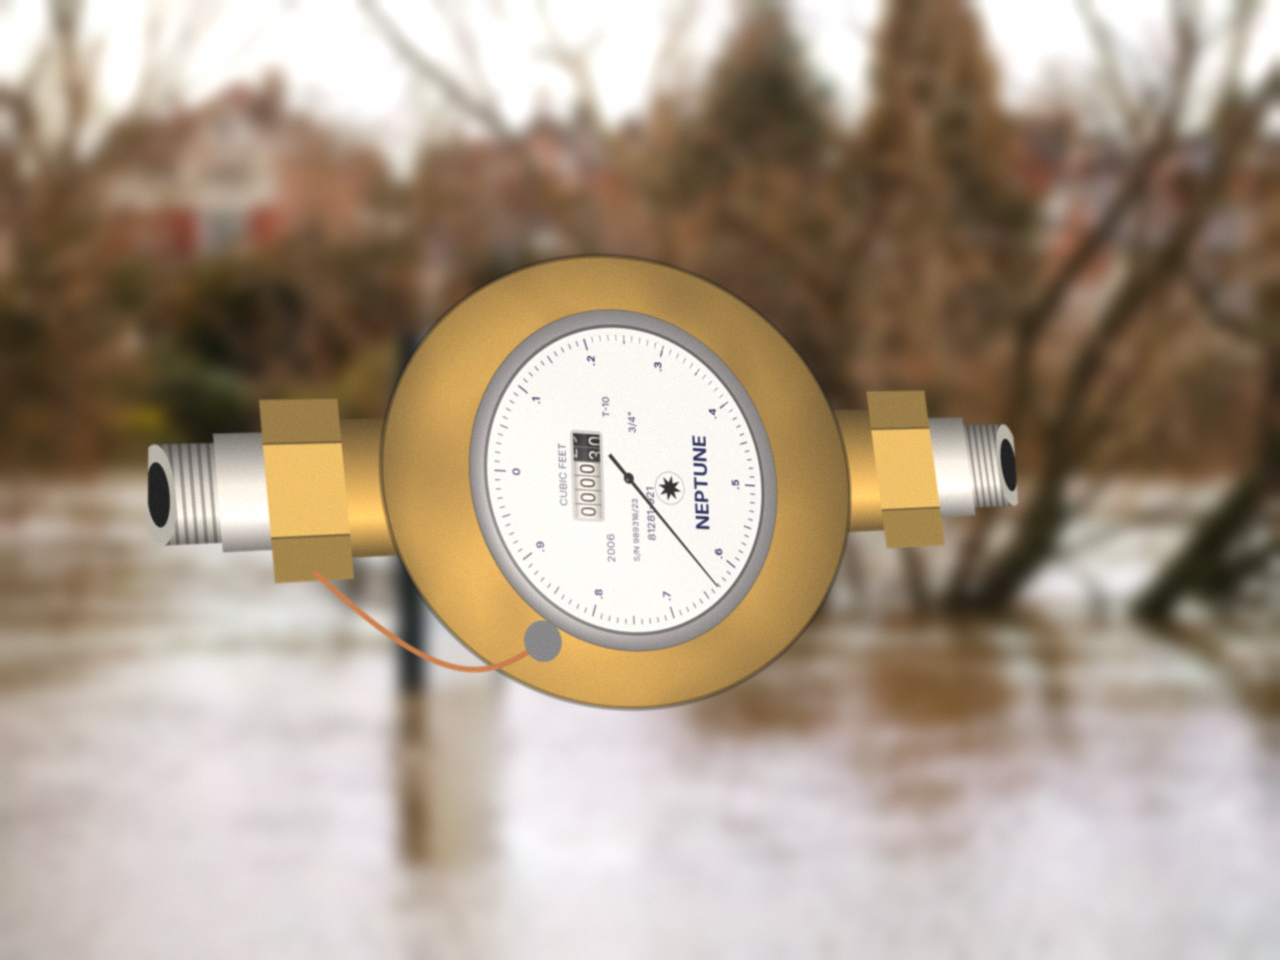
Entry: 29.63 ft³
